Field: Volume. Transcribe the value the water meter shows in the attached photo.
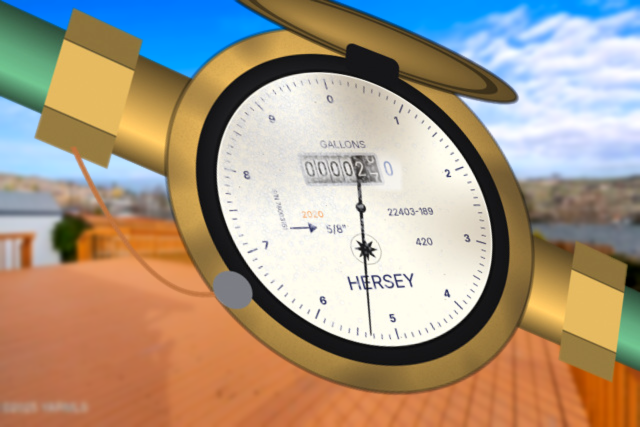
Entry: 265.3 gal
